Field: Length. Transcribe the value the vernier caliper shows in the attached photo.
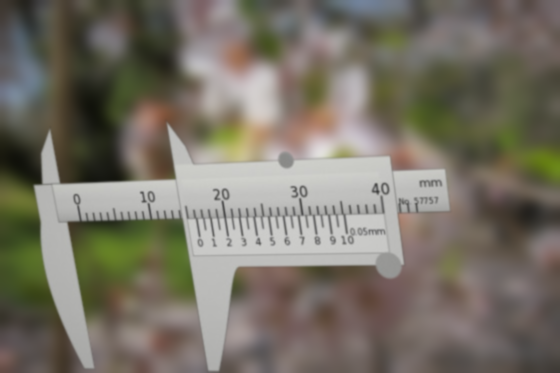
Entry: 16.2 mm
